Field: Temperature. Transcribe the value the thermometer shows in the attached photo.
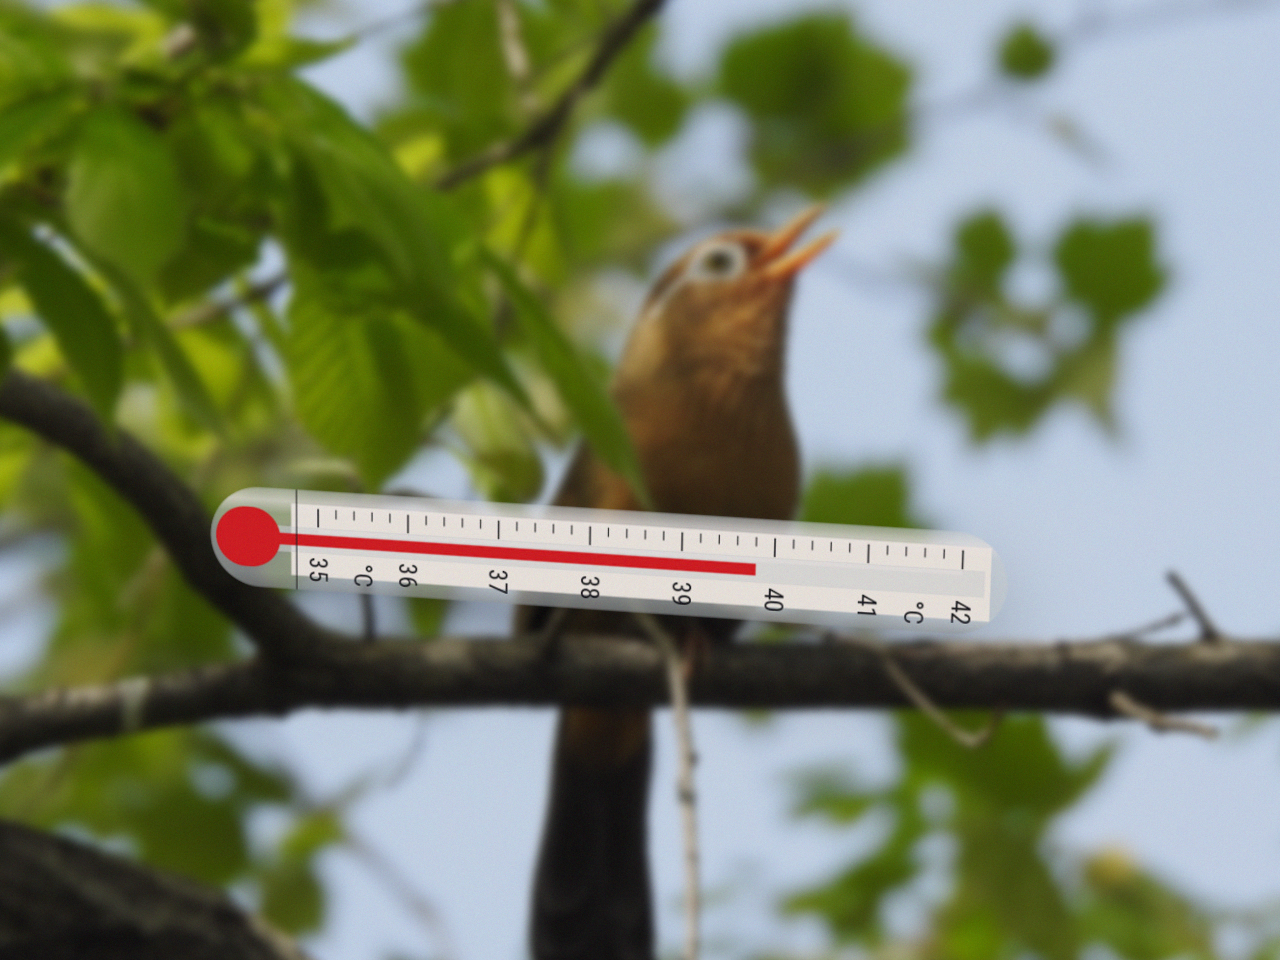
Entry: 39.8 °C
